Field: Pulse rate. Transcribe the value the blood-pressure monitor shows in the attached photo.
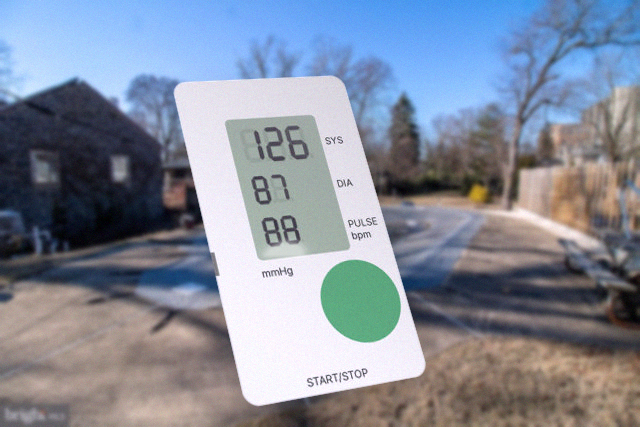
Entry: 88 bpm
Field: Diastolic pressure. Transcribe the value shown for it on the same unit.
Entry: 87 mmHg
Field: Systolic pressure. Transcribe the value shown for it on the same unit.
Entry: 126 mmHg
